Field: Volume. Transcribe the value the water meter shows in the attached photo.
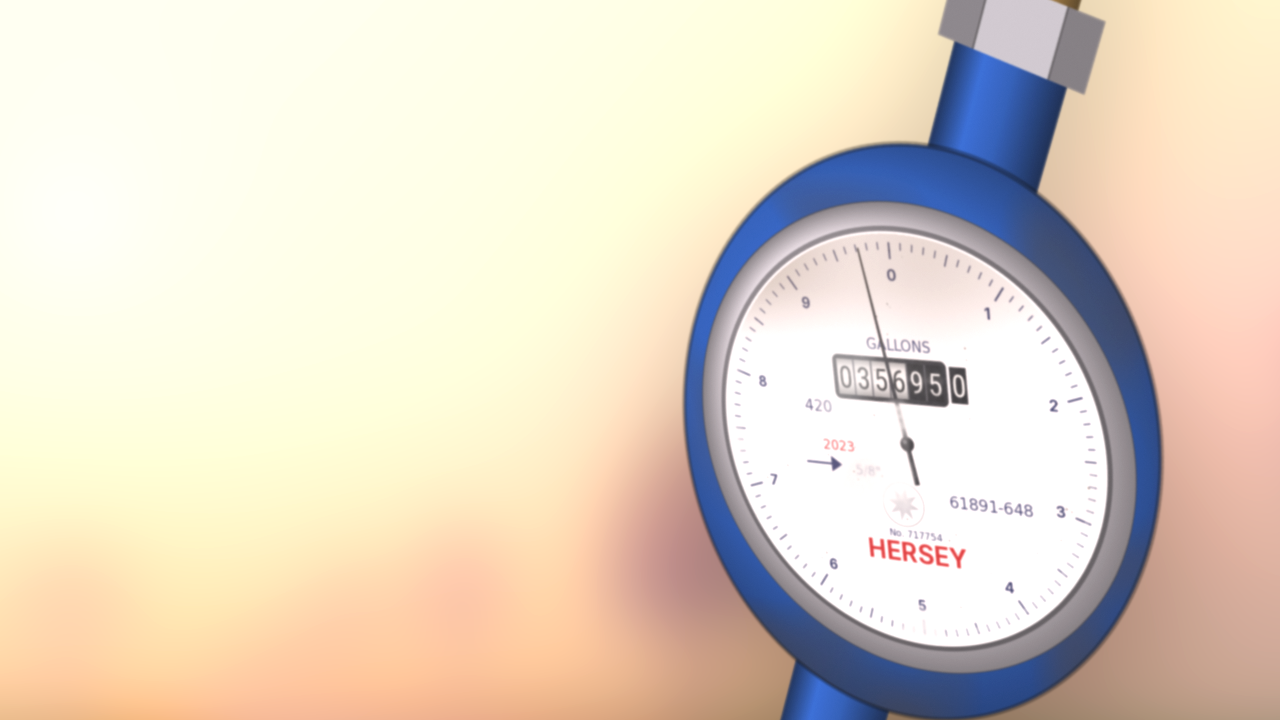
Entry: 356949.7 gal
